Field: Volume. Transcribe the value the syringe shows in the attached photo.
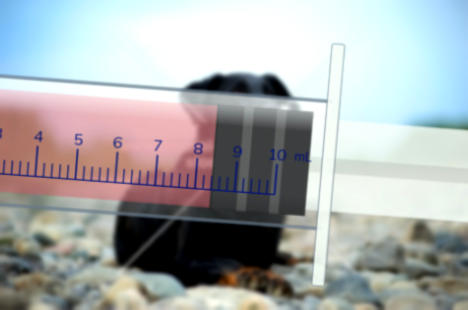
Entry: 8.4 mL
